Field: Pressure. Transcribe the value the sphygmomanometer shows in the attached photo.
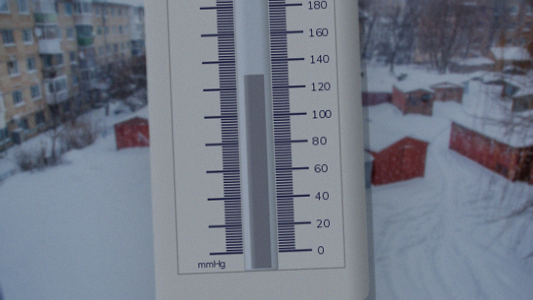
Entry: 130 mmHg
